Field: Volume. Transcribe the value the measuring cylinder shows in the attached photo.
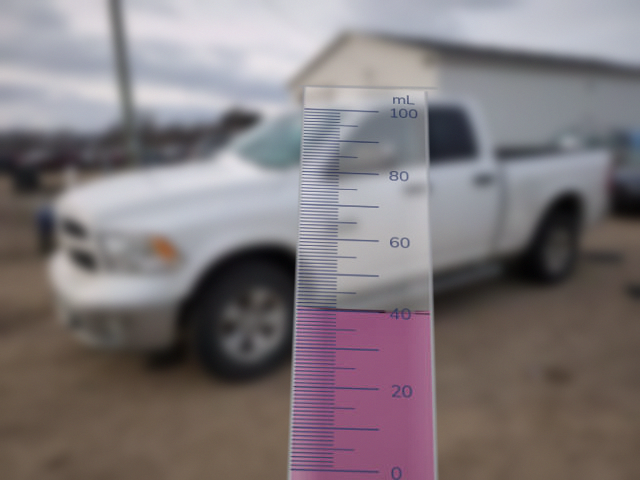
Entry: 40 mL
